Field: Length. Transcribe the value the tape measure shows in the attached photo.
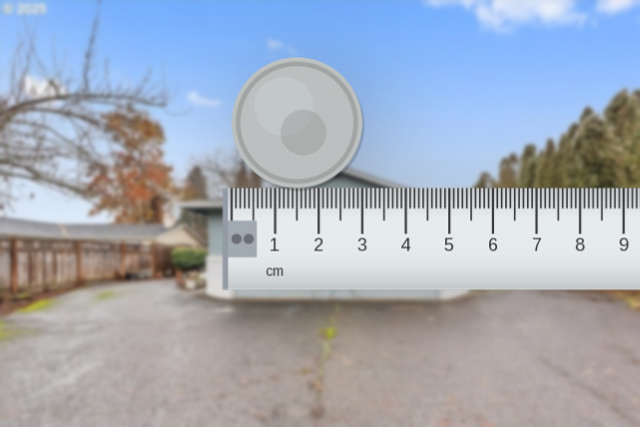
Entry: 3 cm
